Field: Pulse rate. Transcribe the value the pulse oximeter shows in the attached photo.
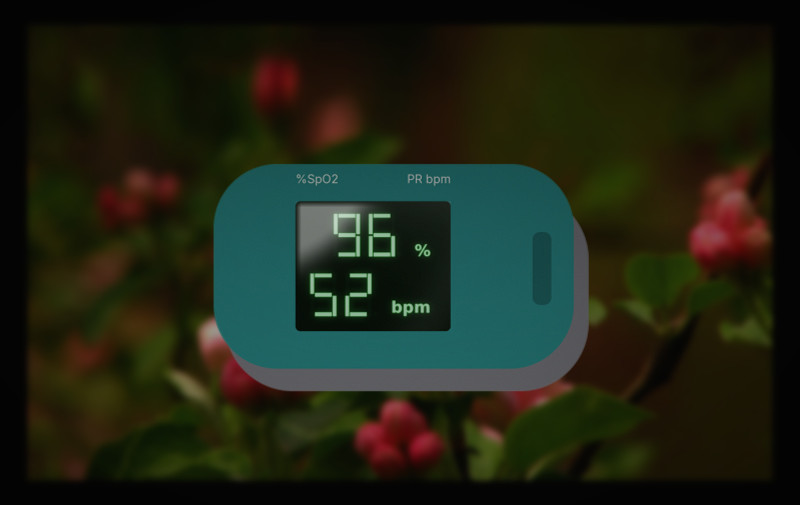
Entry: 52 bpm
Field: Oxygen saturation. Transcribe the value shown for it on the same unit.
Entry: 96 %
